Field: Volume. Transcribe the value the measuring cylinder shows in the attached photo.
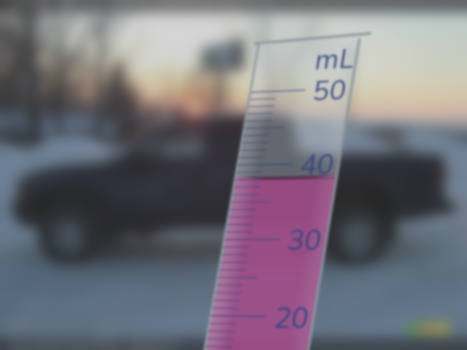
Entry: 38 mL
